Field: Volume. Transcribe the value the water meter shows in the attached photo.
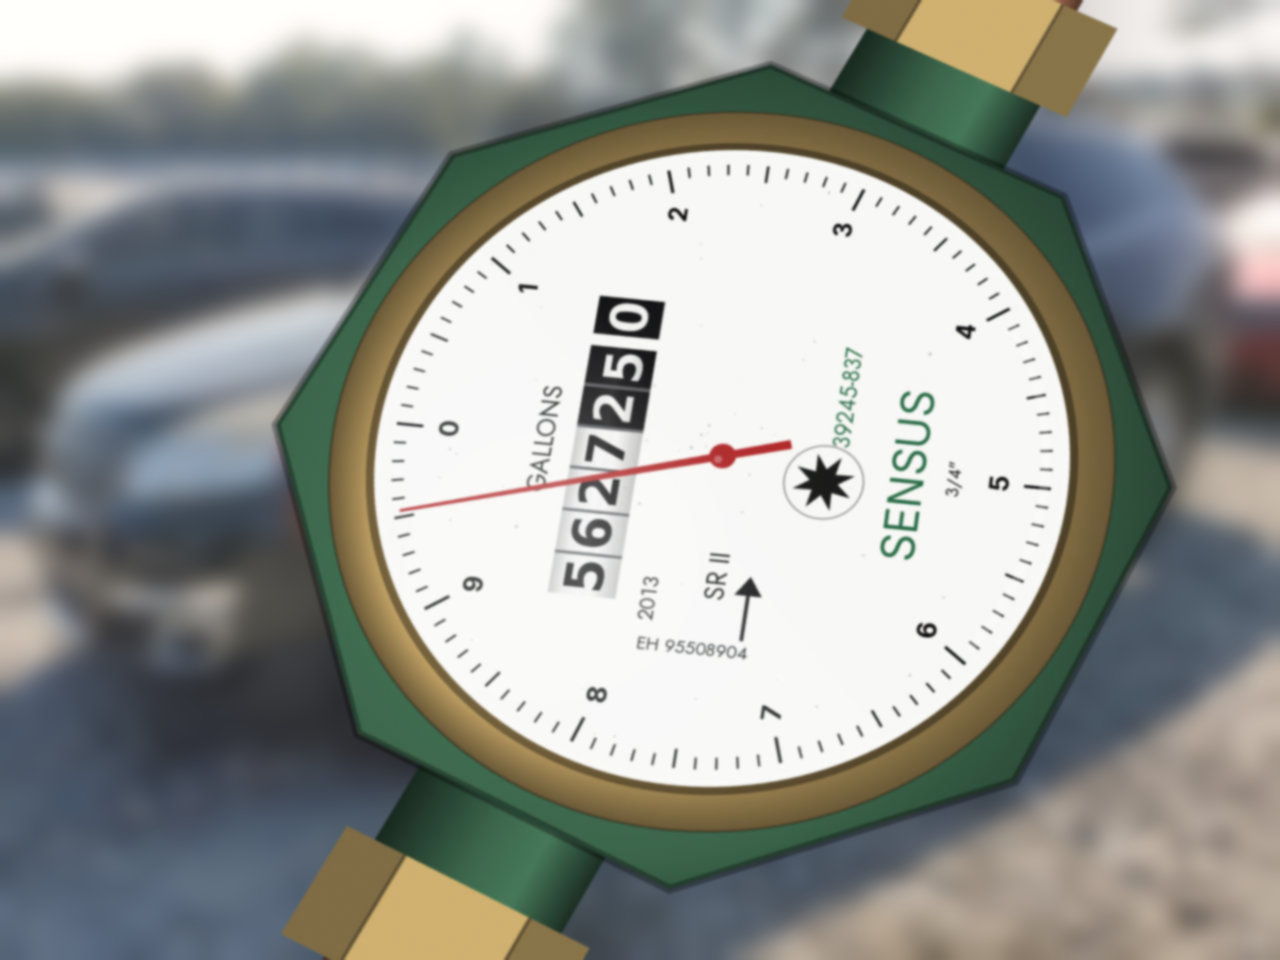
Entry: 5627249.5 gal
